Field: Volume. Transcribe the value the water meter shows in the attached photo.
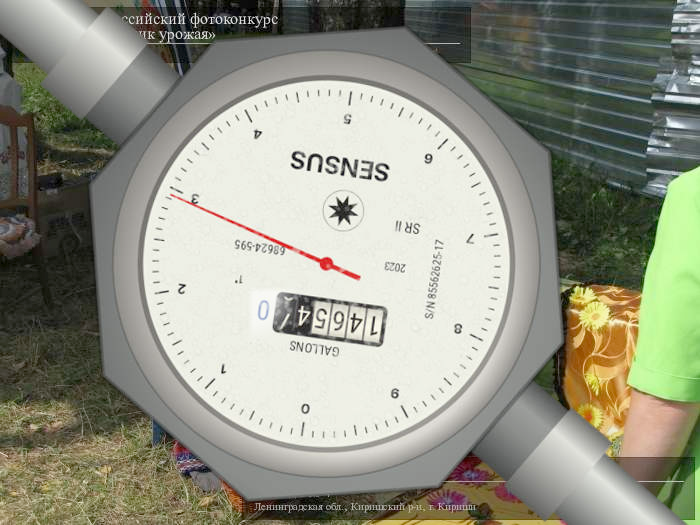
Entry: 1465472.9 gal
